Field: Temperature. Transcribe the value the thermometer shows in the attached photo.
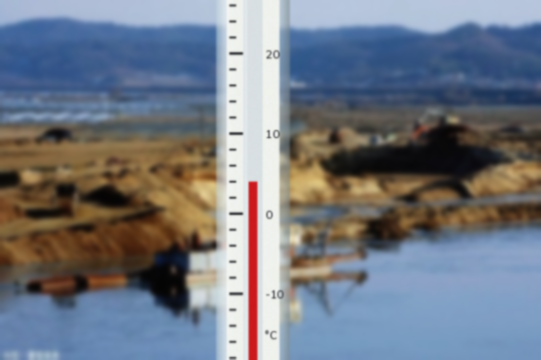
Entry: 4 °C
